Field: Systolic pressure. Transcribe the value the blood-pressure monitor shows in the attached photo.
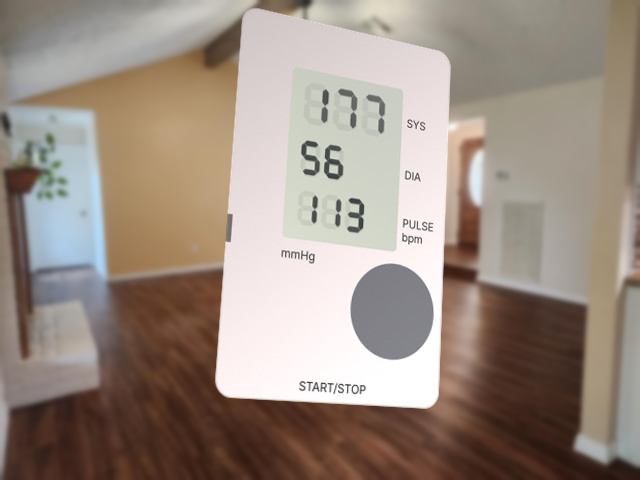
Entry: 177 mmHg
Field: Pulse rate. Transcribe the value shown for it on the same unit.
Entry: 113 bpm
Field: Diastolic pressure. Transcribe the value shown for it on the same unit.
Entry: 56 mmHg
